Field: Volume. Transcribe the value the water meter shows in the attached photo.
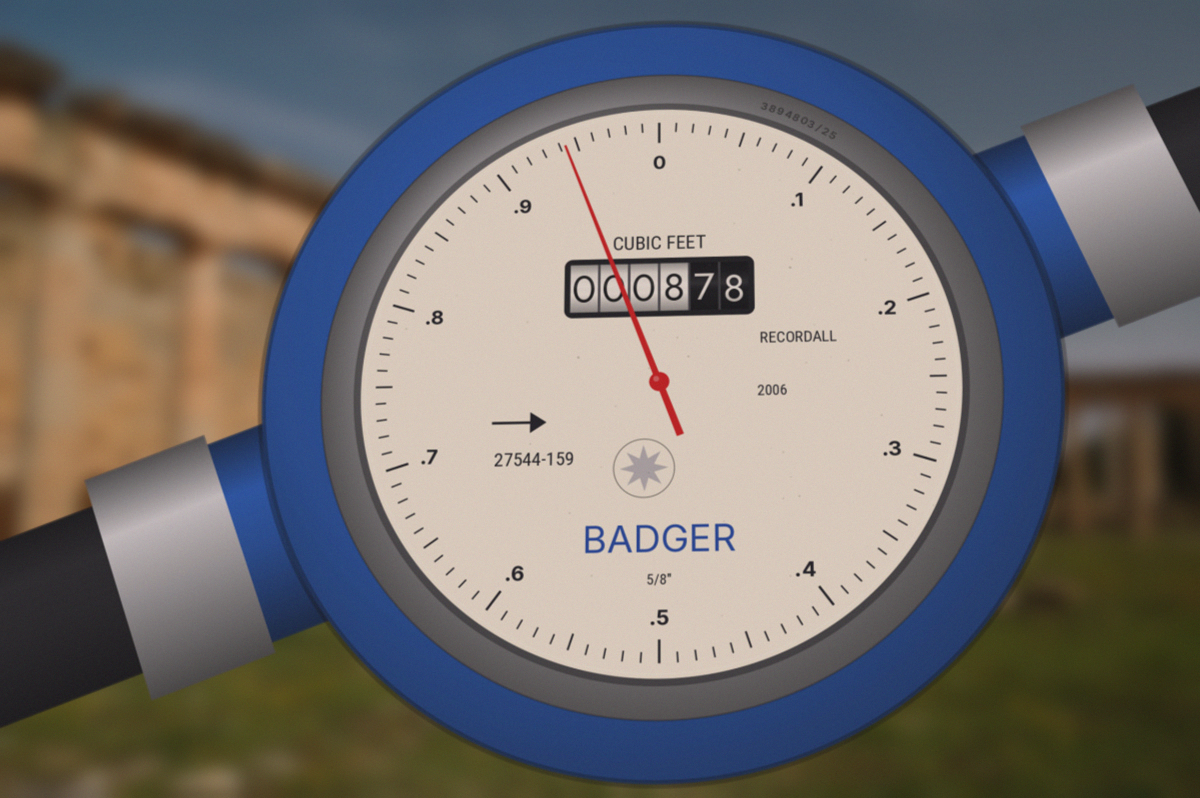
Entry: 877.94 ft³
